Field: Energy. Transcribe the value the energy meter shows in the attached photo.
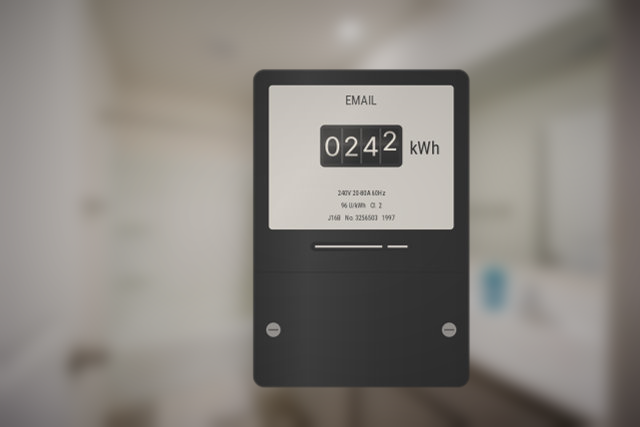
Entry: 242 kWh
